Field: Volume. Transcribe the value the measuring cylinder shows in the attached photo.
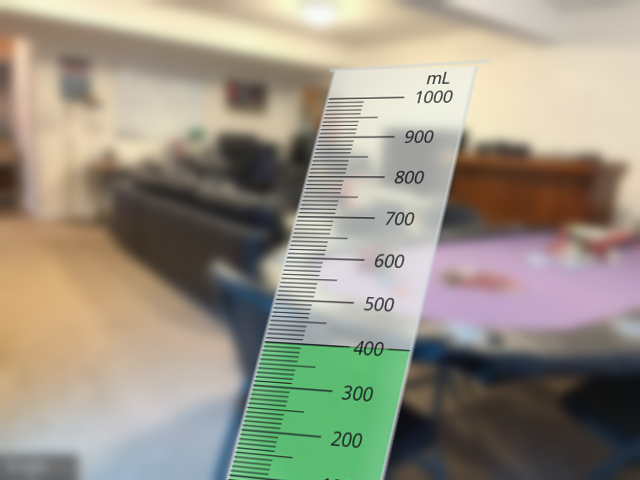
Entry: 400 mL
